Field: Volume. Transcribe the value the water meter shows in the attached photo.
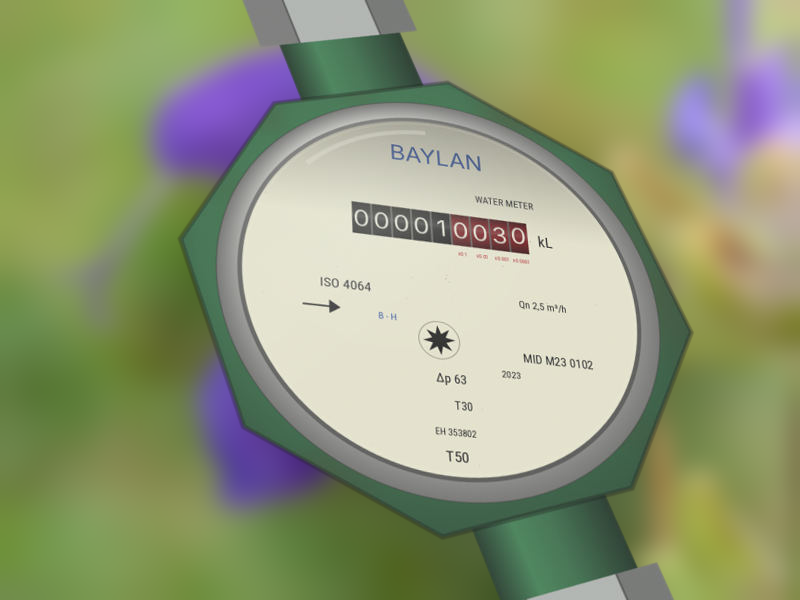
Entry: 1.0030 kL
